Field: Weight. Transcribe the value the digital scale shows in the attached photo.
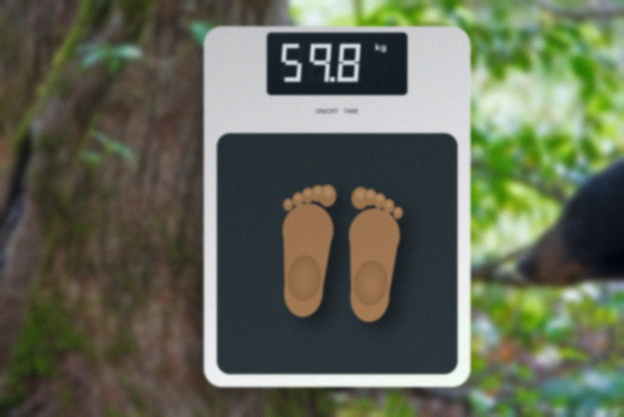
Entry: 59.8 kg
